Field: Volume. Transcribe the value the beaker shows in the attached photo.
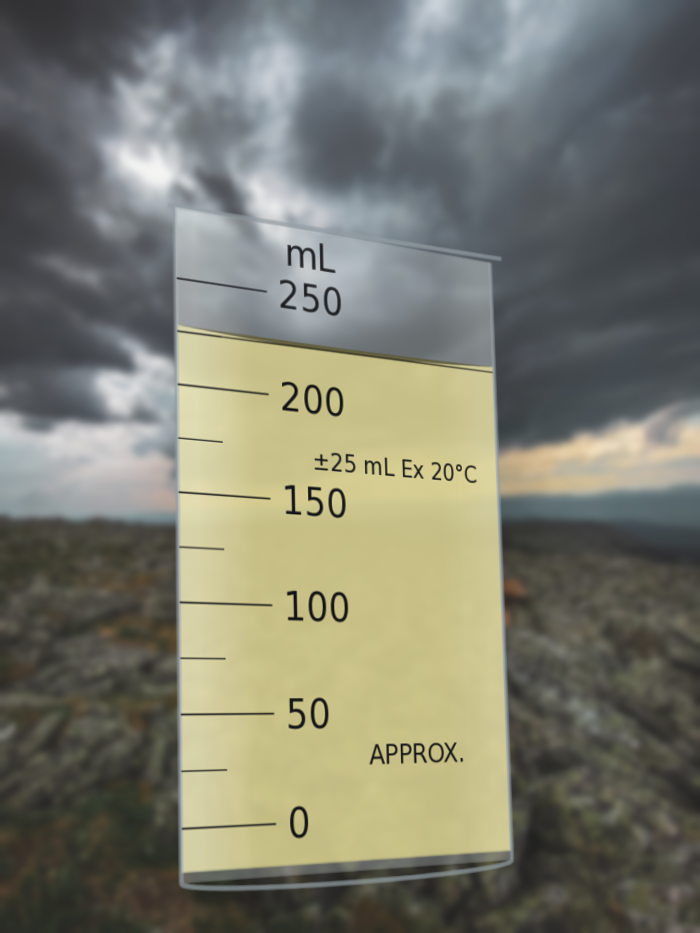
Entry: 225 mL
